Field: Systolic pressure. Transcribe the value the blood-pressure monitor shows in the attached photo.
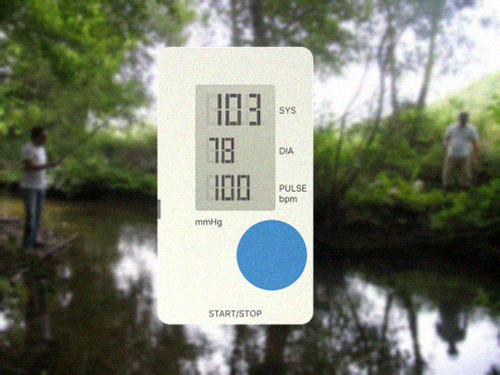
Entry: 103 mmHg
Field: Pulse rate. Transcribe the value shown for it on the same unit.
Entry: 100 bpm
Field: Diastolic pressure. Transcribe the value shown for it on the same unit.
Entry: 78 mmHg
